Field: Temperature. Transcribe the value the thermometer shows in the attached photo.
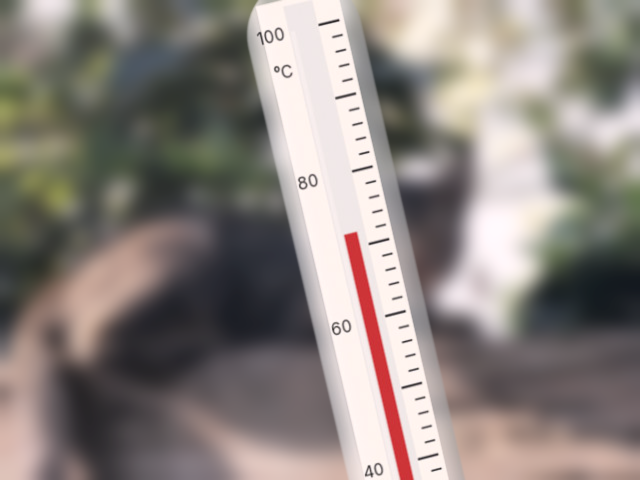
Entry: 72 °C
